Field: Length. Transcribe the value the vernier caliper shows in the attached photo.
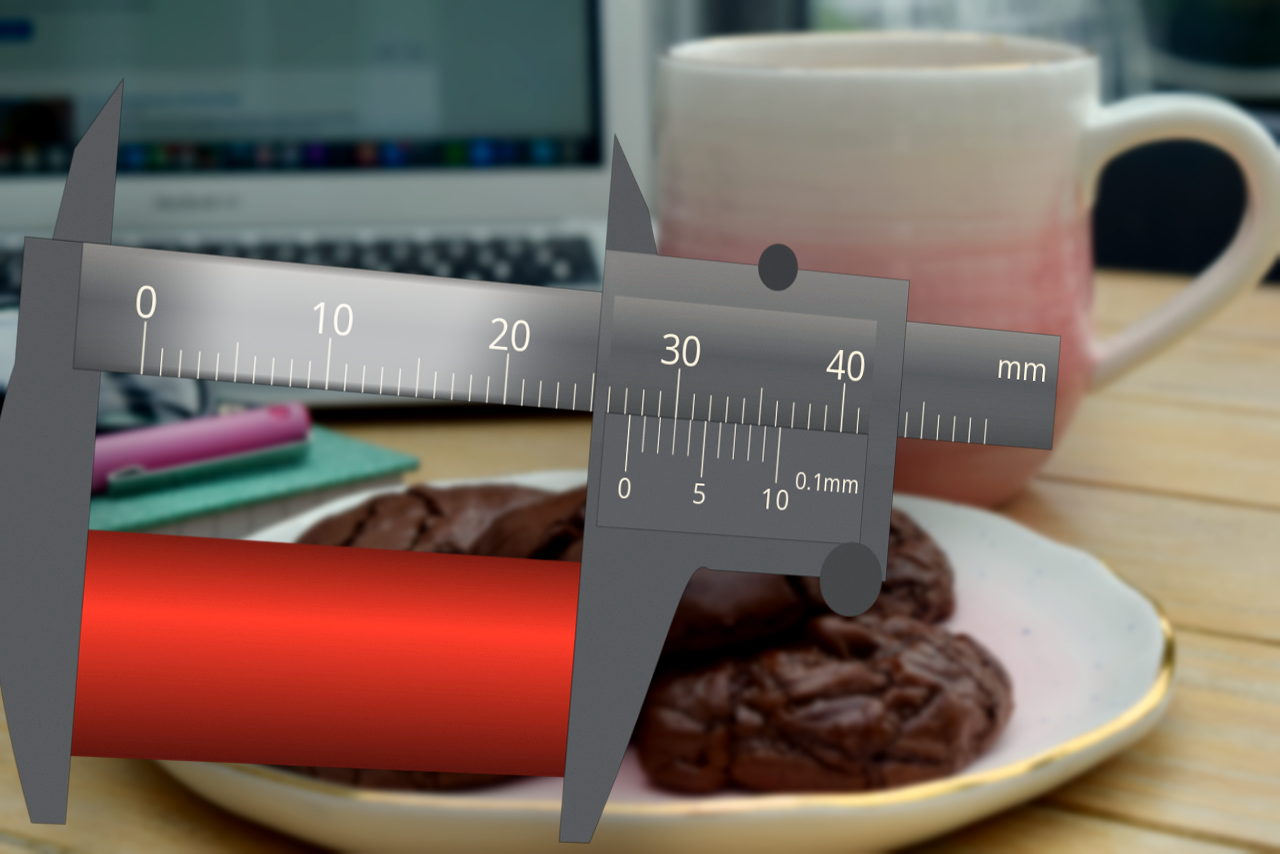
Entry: 27.3 mm
